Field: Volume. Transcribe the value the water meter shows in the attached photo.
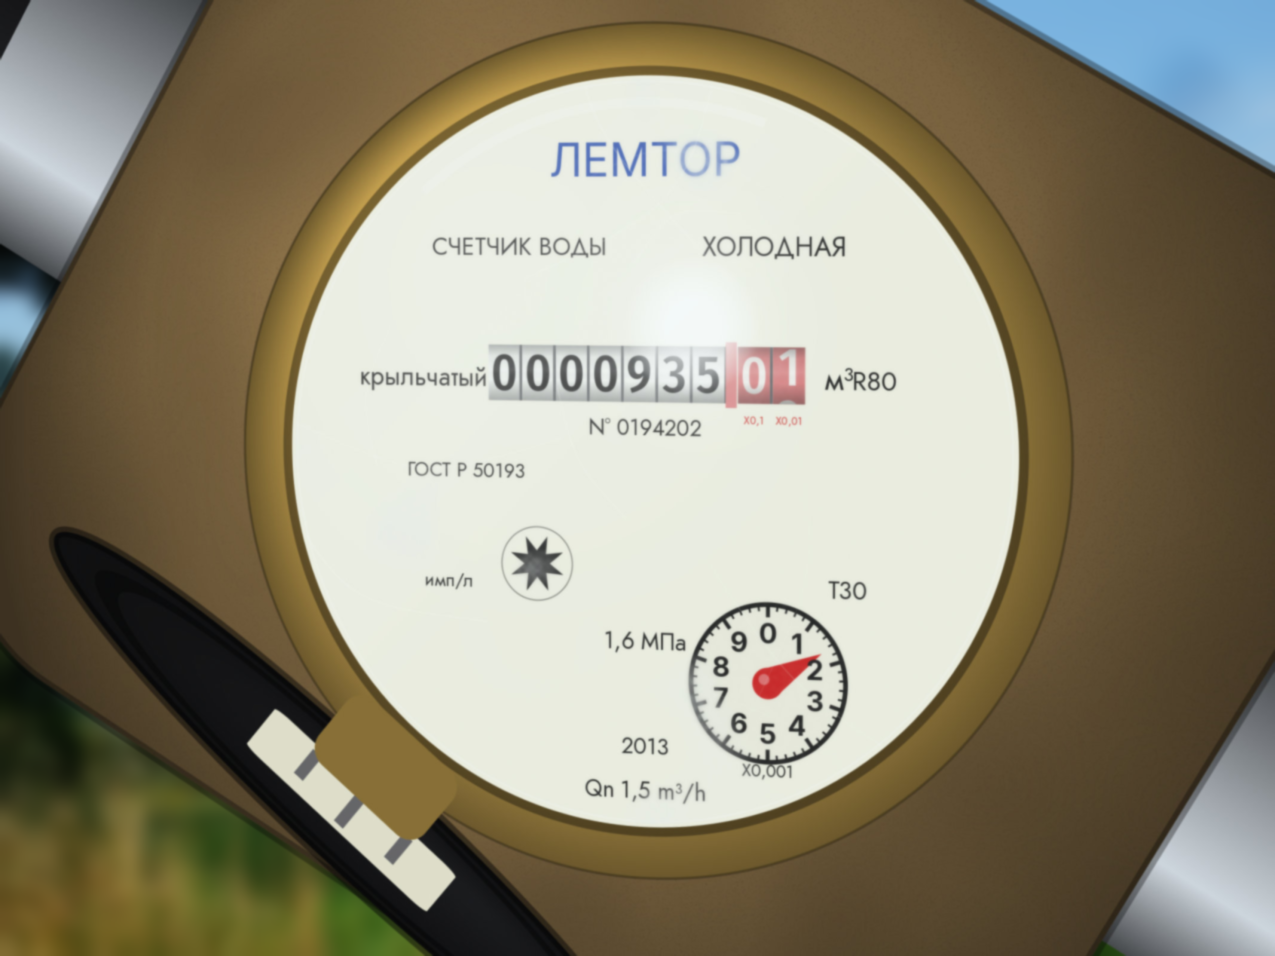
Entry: 935.011 m³
